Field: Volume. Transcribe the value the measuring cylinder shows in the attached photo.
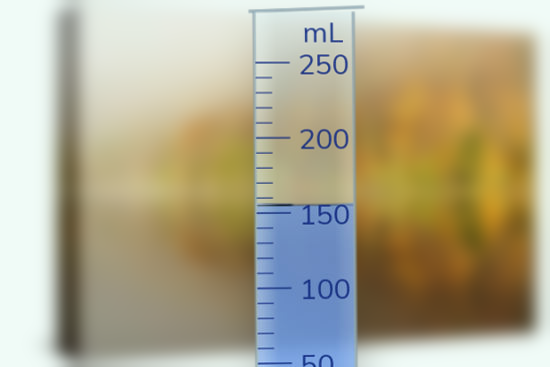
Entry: 155 mL
